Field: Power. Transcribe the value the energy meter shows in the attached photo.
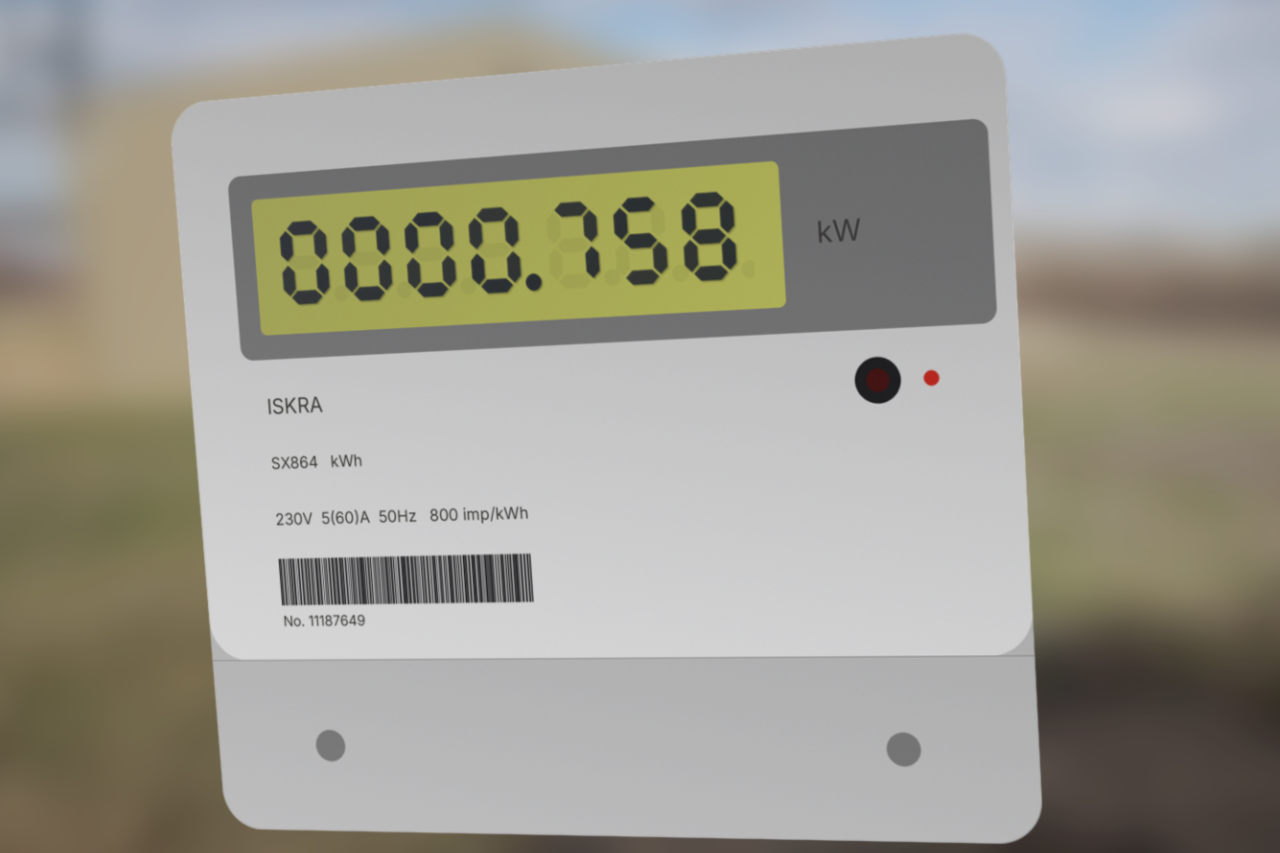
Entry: 0.758 kW
